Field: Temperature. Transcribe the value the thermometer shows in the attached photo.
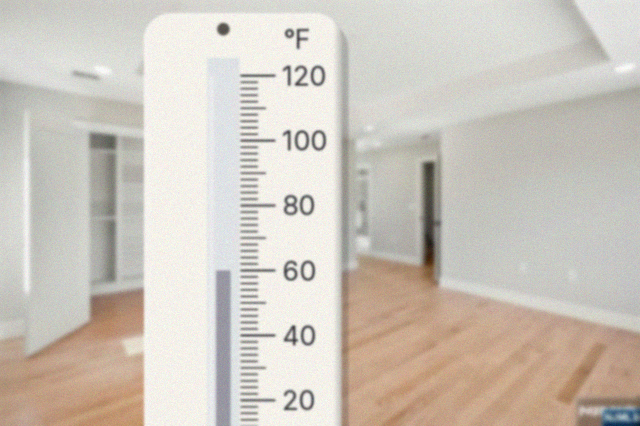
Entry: 60 °F
